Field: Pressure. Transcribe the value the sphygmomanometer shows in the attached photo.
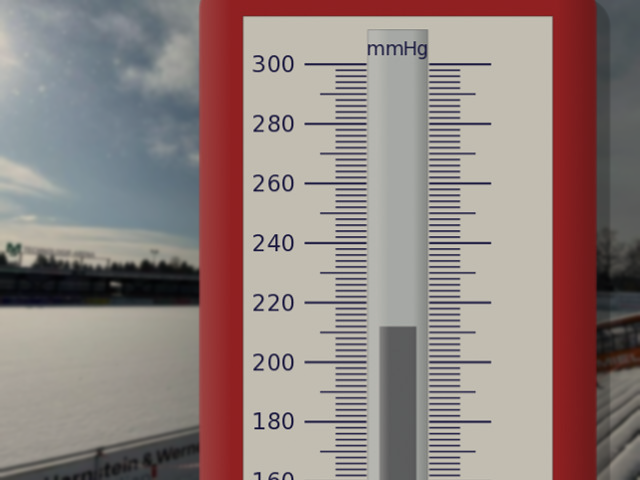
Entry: 212 mmHg
